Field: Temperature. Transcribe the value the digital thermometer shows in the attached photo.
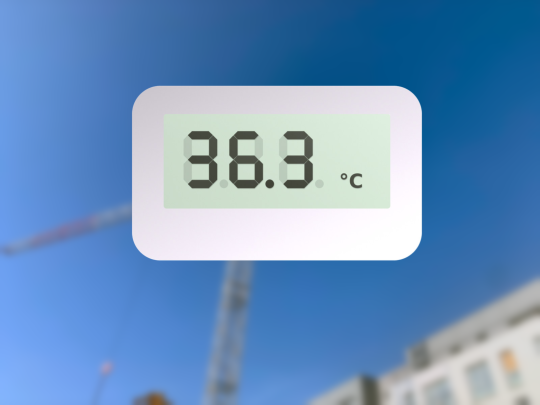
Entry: 36.3 °C
